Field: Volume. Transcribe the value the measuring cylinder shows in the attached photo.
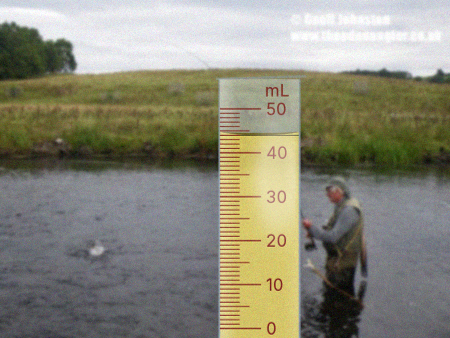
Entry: 44 mL
